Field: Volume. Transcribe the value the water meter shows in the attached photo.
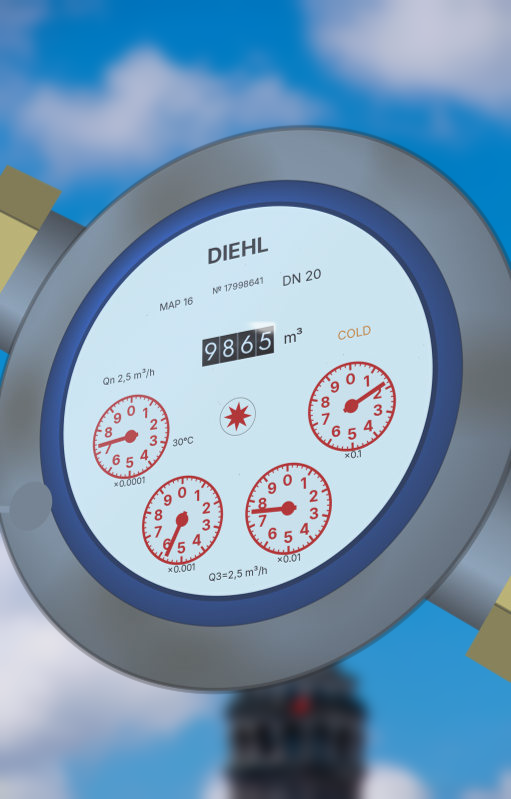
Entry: 9865.1757 m³
